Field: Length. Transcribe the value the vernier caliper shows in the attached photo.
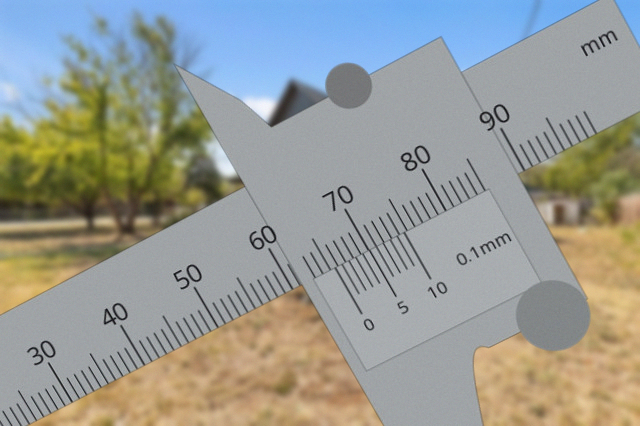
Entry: 65.6 mm
